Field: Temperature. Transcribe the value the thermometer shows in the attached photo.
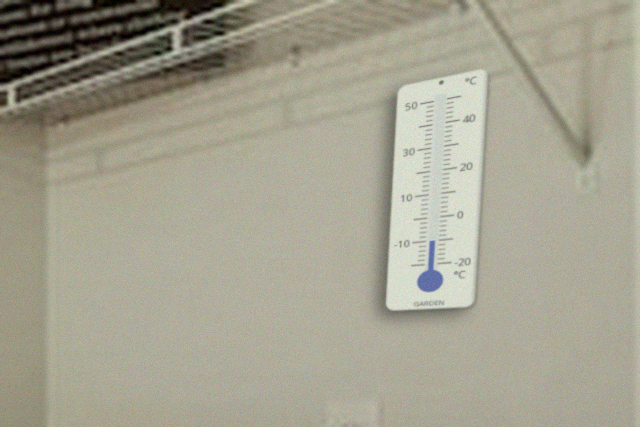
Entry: -10 °C
